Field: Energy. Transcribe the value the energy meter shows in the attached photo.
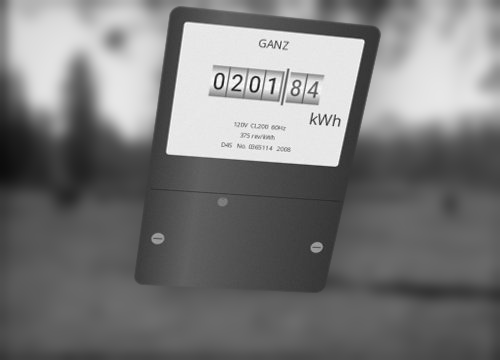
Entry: 201.84 kWh
